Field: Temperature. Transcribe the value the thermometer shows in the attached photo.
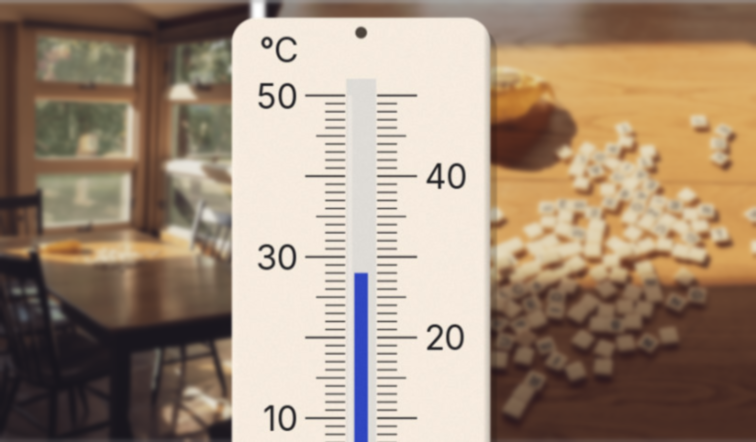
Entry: 28 °C
